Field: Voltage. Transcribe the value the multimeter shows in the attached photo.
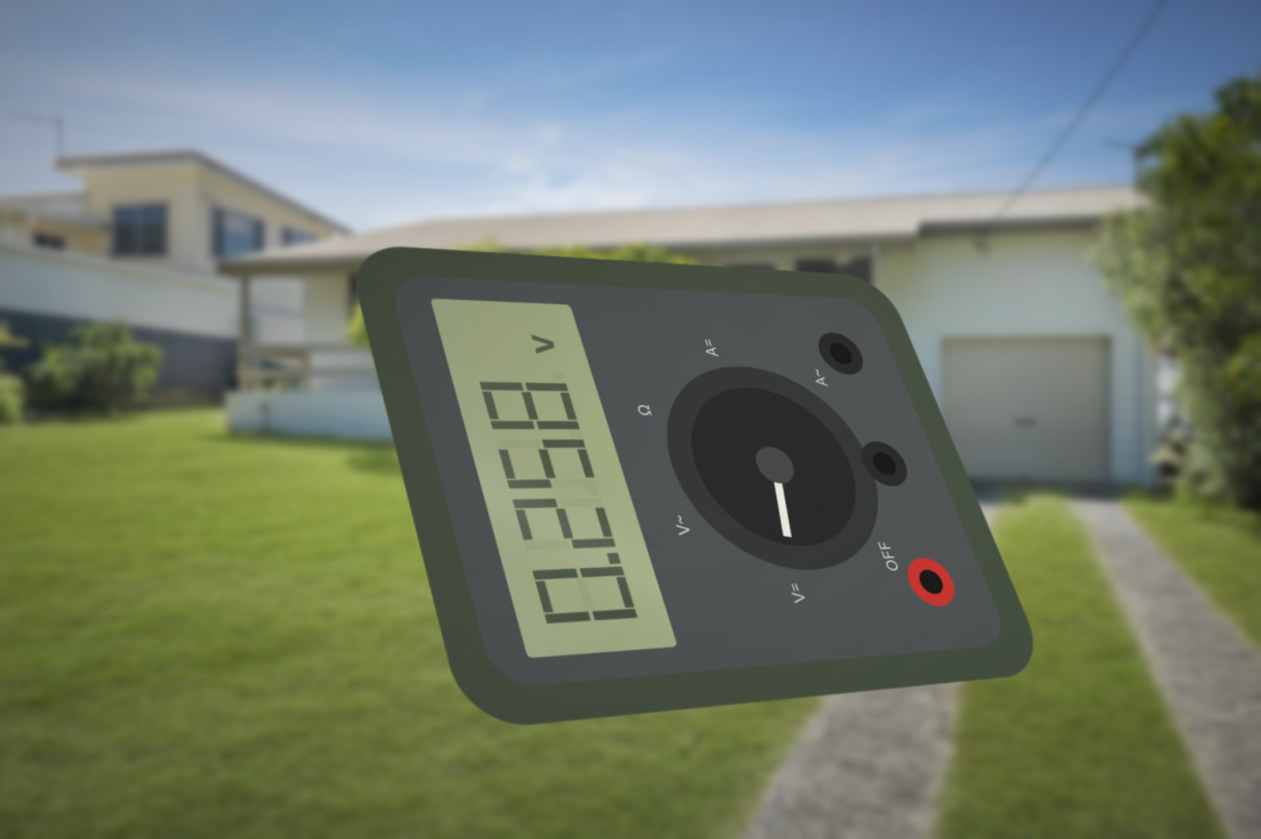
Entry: 0.258 V
